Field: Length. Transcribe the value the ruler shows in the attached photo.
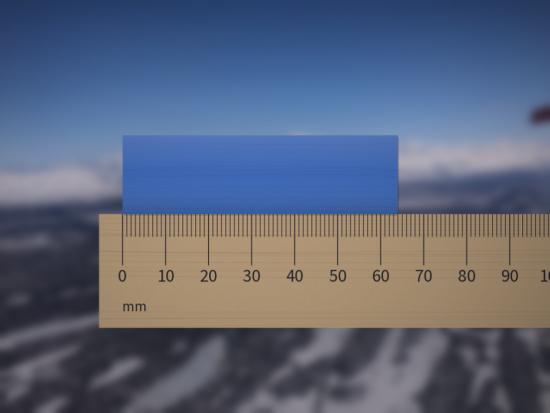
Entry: 64 mm
